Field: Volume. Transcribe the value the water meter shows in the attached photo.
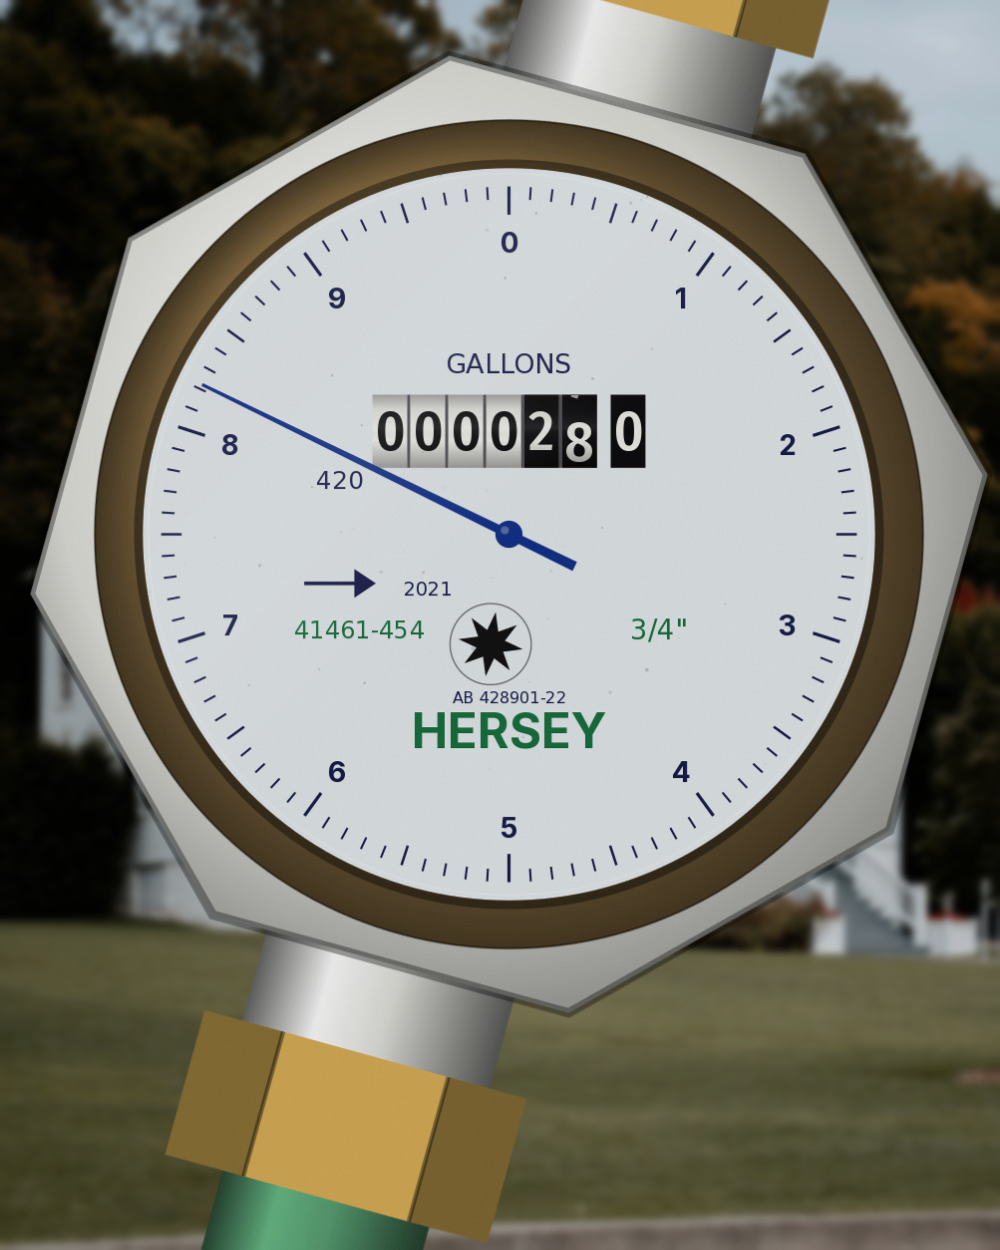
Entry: 278.2 gal
